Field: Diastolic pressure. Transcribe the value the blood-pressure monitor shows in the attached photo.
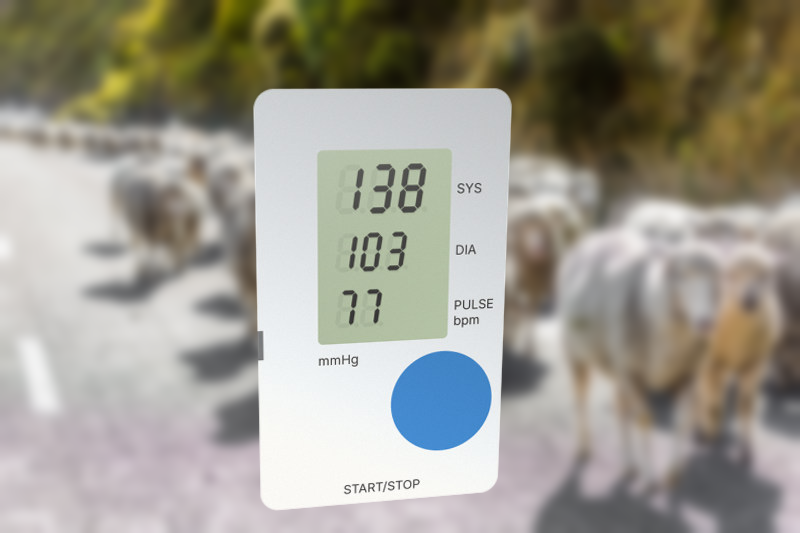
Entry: 103 mmHg
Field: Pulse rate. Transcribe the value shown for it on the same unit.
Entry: 77 bpm
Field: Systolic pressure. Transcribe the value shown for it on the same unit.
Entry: 138 mmHg
